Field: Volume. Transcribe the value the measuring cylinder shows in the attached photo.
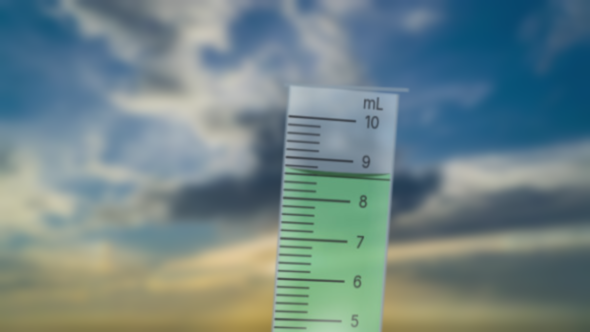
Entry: 8.6 mL
